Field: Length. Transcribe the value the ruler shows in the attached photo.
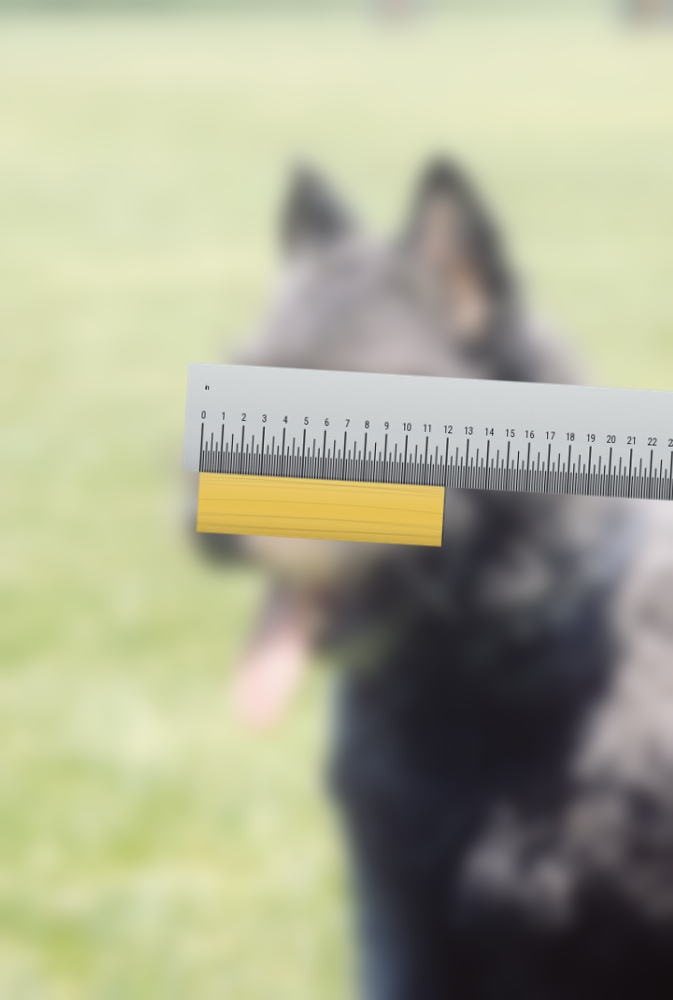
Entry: 12 in
